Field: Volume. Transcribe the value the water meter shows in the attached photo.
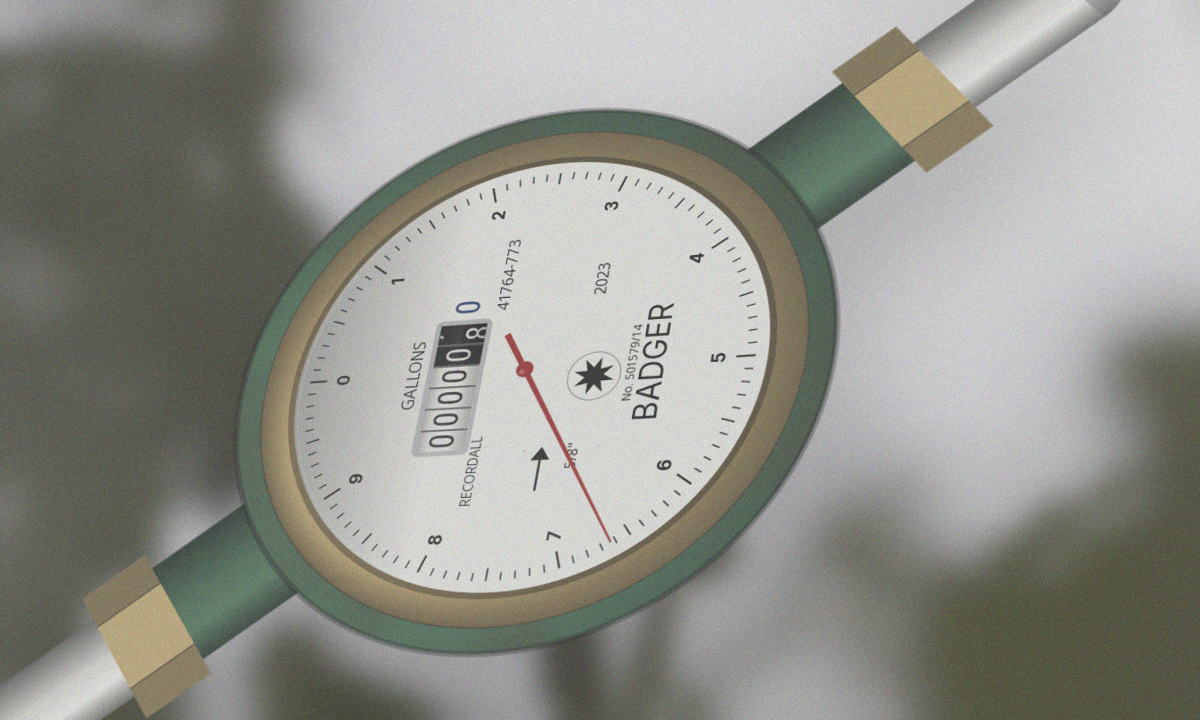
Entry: 76.6 gal
